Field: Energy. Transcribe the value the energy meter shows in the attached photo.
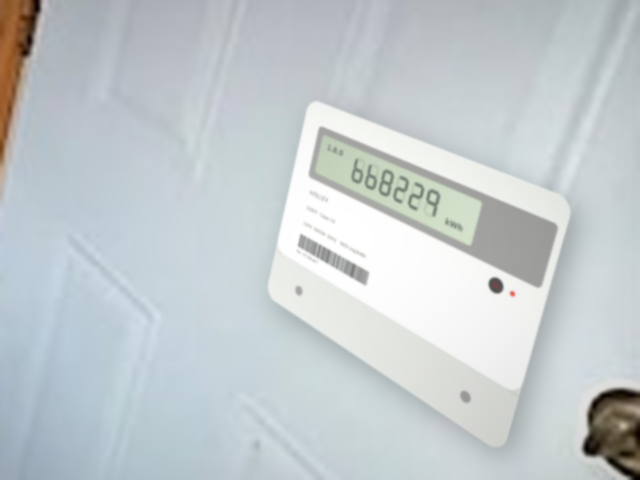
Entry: 668229 kWh
